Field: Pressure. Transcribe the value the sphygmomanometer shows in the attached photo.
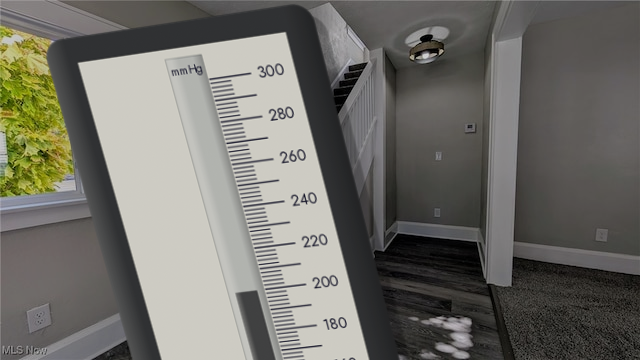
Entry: 200 mmHg
